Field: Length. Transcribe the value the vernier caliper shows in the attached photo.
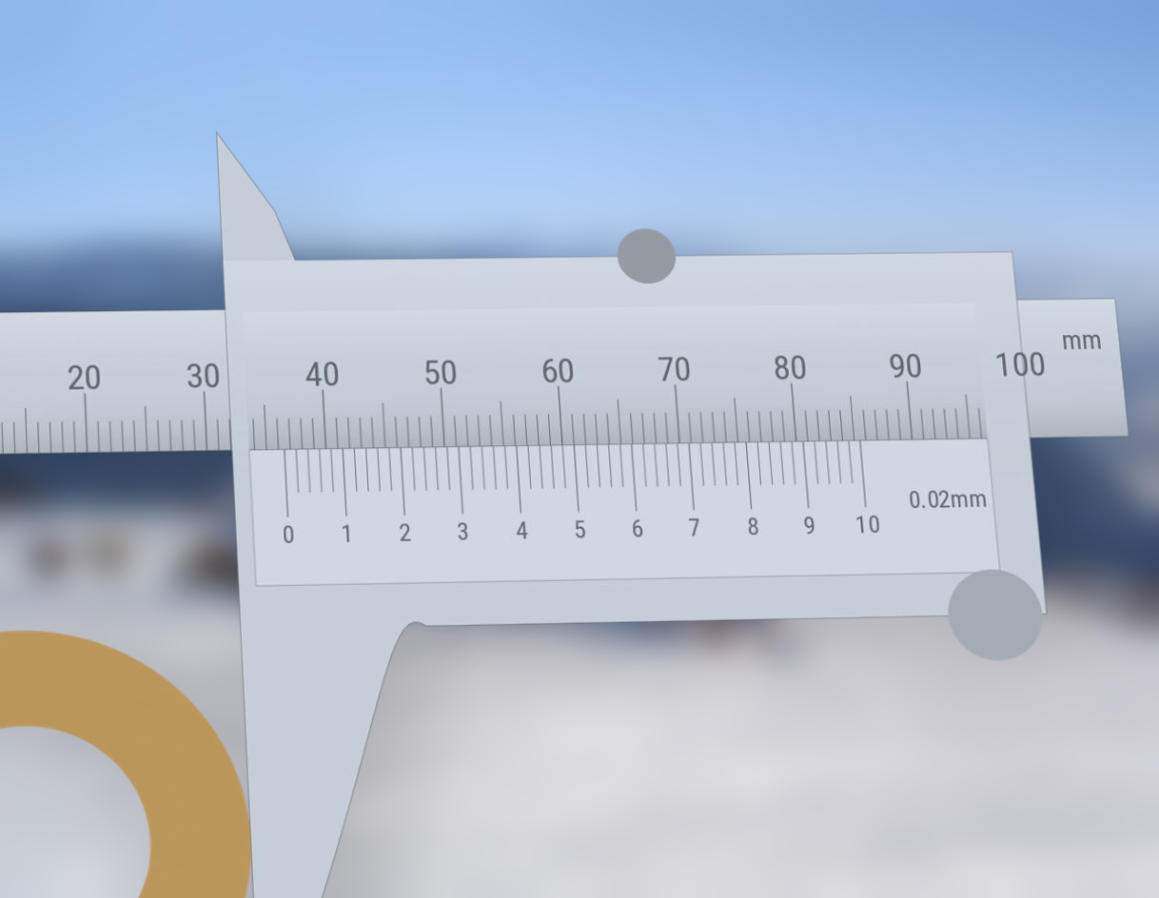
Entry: 36.5 mm
